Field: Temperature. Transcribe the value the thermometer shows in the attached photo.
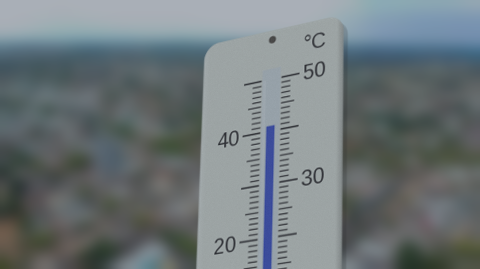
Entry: 41 °C
